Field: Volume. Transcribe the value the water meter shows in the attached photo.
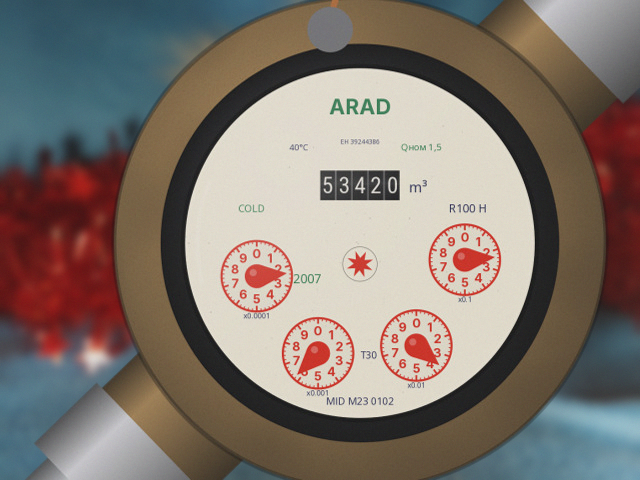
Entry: 53420.2362 m³
